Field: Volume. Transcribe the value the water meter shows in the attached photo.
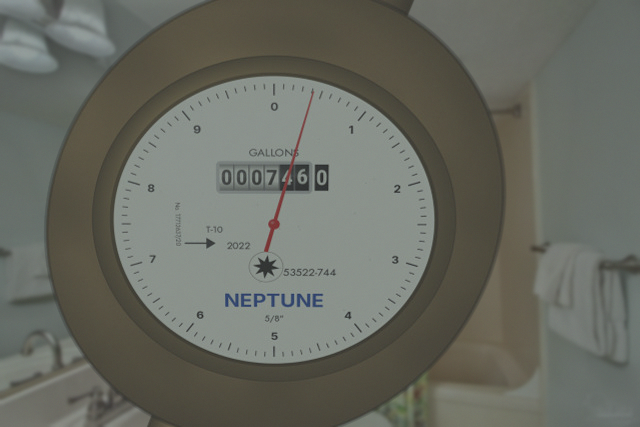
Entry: 7460.4 gal
